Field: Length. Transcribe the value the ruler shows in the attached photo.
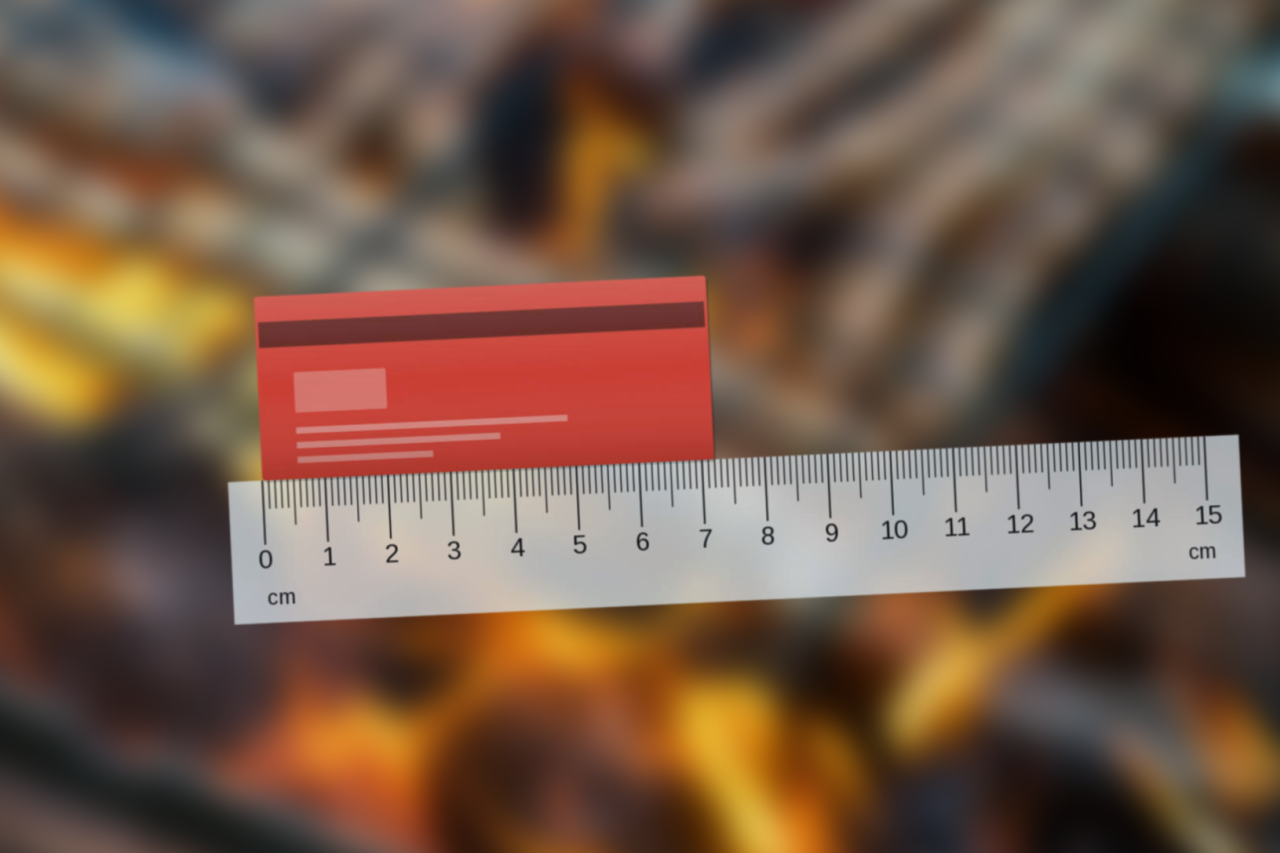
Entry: 7.2 cm
